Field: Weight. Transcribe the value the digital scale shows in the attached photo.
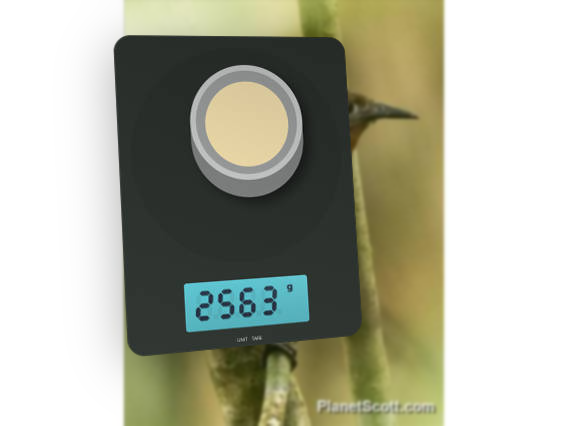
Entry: 2563 g
